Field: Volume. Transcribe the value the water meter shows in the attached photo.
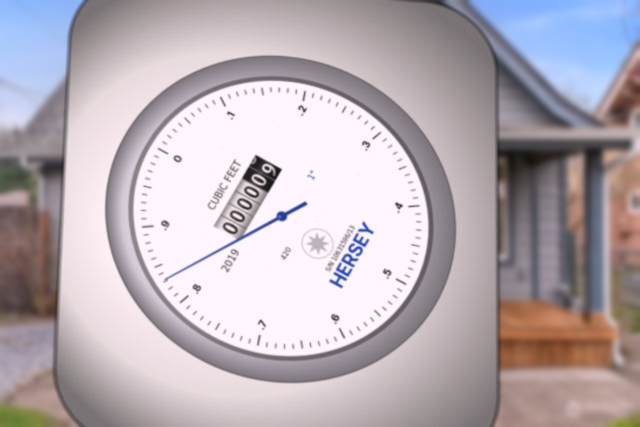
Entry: 8.83 ft³
